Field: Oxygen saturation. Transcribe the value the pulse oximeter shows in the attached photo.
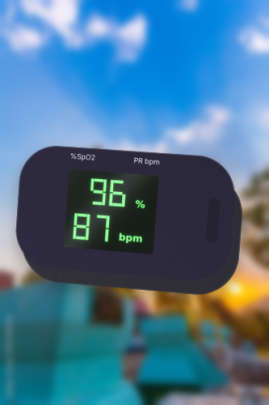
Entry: 96 %
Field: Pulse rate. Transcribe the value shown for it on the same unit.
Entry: 87 bpm
